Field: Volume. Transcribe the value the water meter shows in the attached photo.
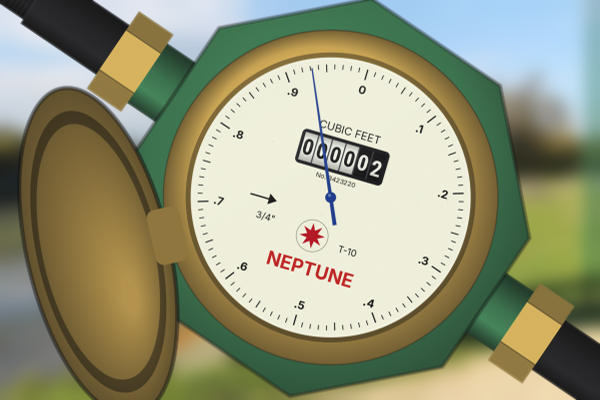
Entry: 1.93 ft³
